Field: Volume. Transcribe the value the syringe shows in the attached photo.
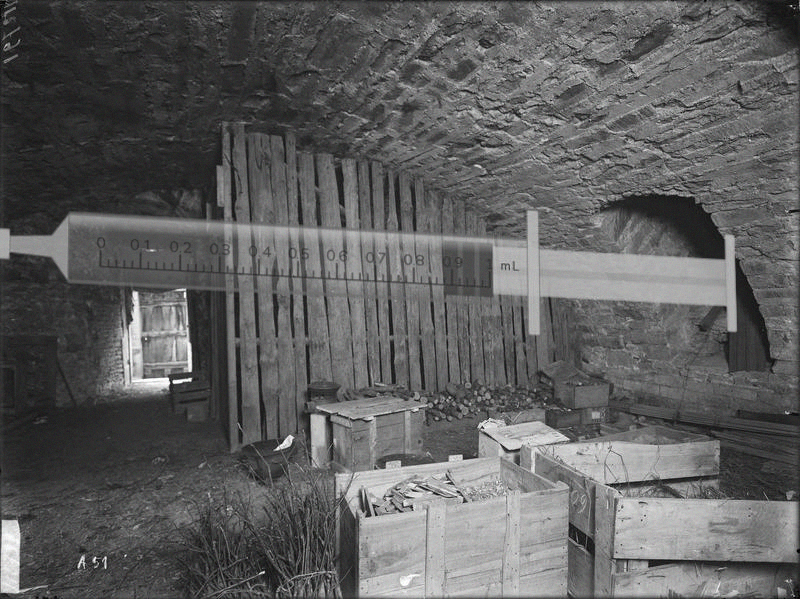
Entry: 0.88 mL
